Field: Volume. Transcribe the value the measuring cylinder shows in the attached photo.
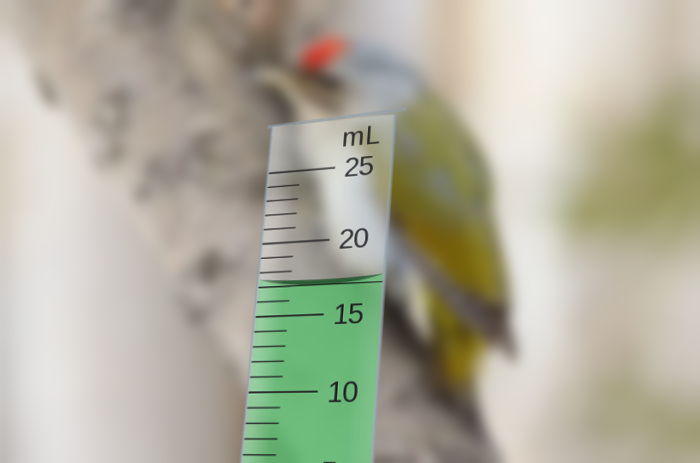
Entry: 17 mL
